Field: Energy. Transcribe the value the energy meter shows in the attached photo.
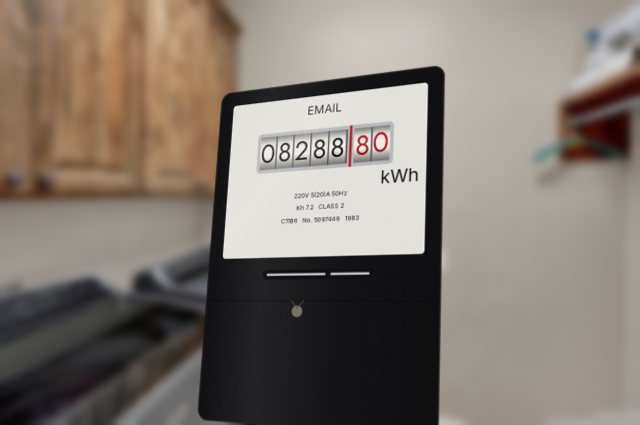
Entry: 8288.80 kWh
